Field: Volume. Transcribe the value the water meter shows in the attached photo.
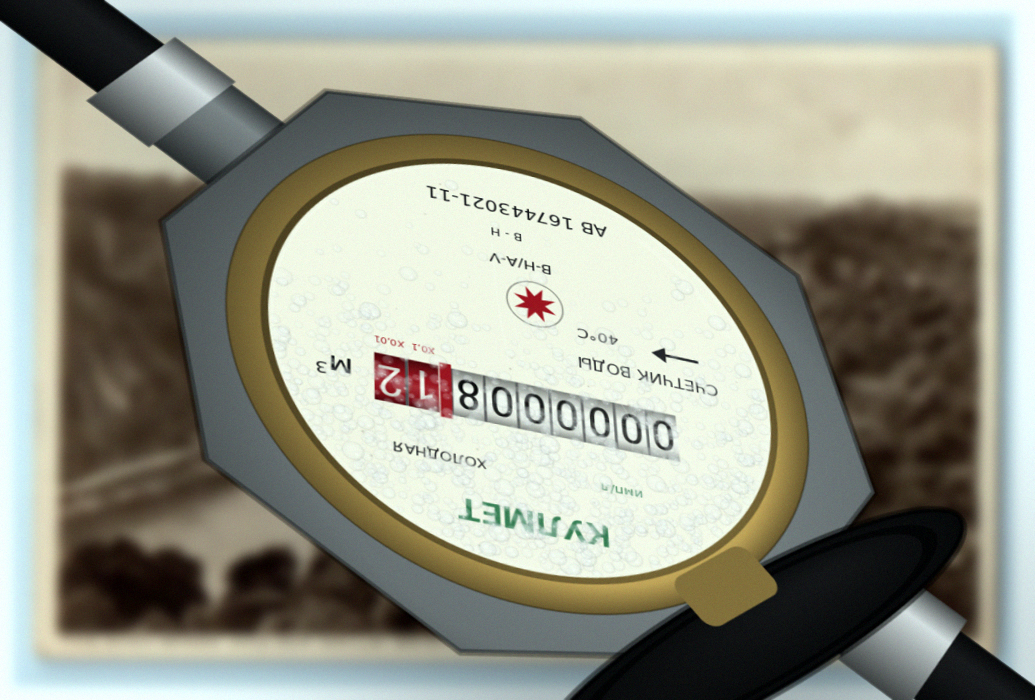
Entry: 8.12 m³
